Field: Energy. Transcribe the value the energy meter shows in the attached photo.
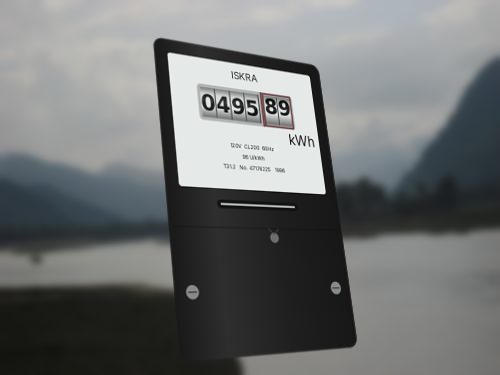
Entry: 495.89 kWh
